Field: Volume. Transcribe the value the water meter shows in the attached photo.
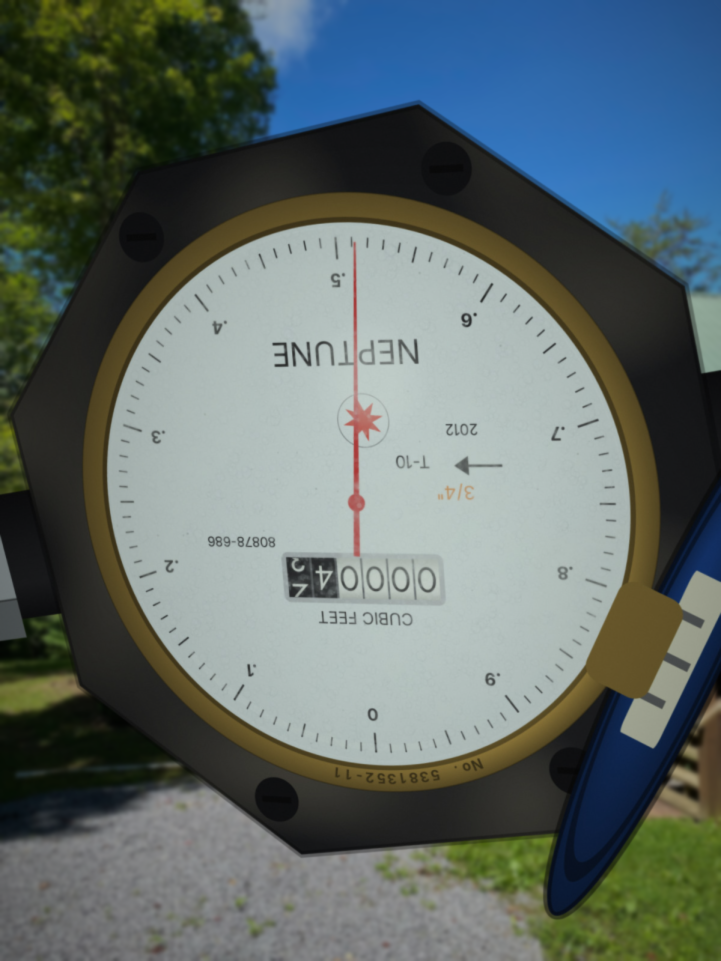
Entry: 42.51 ft³
